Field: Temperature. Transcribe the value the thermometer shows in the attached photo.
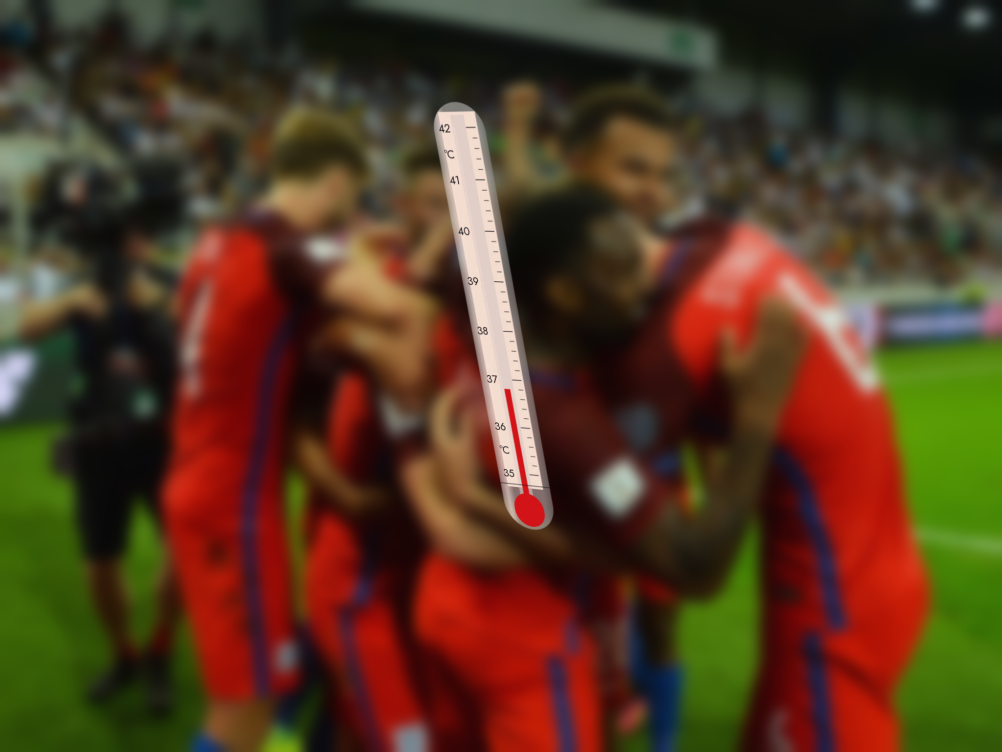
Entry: 36.8 °C
